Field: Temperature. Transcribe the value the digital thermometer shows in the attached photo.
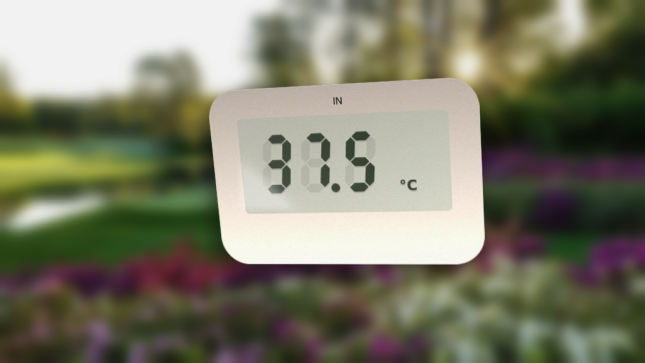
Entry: 37.5 °C
